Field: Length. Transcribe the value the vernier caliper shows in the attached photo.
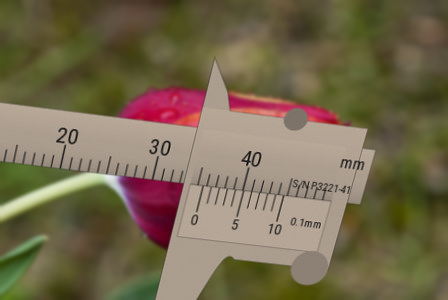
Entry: 35.6 mm
